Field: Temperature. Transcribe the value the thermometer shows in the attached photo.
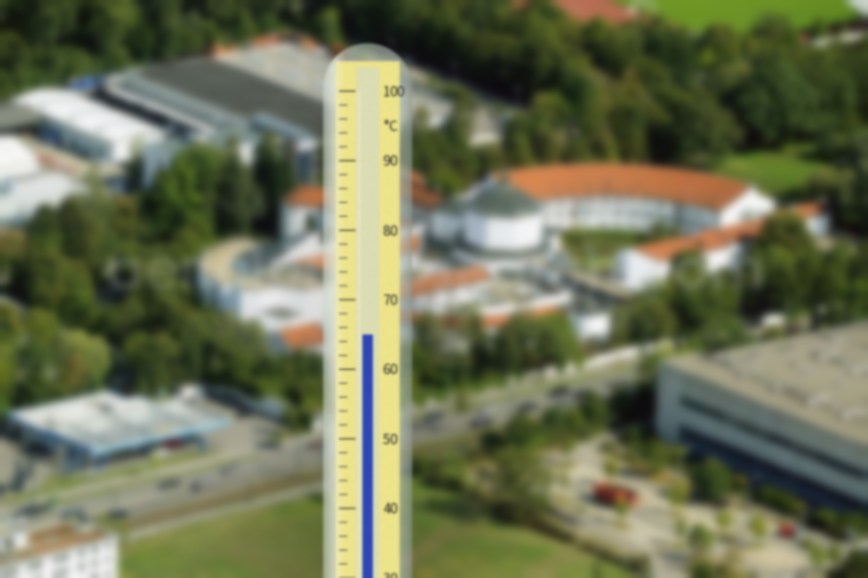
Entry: 65 °C
